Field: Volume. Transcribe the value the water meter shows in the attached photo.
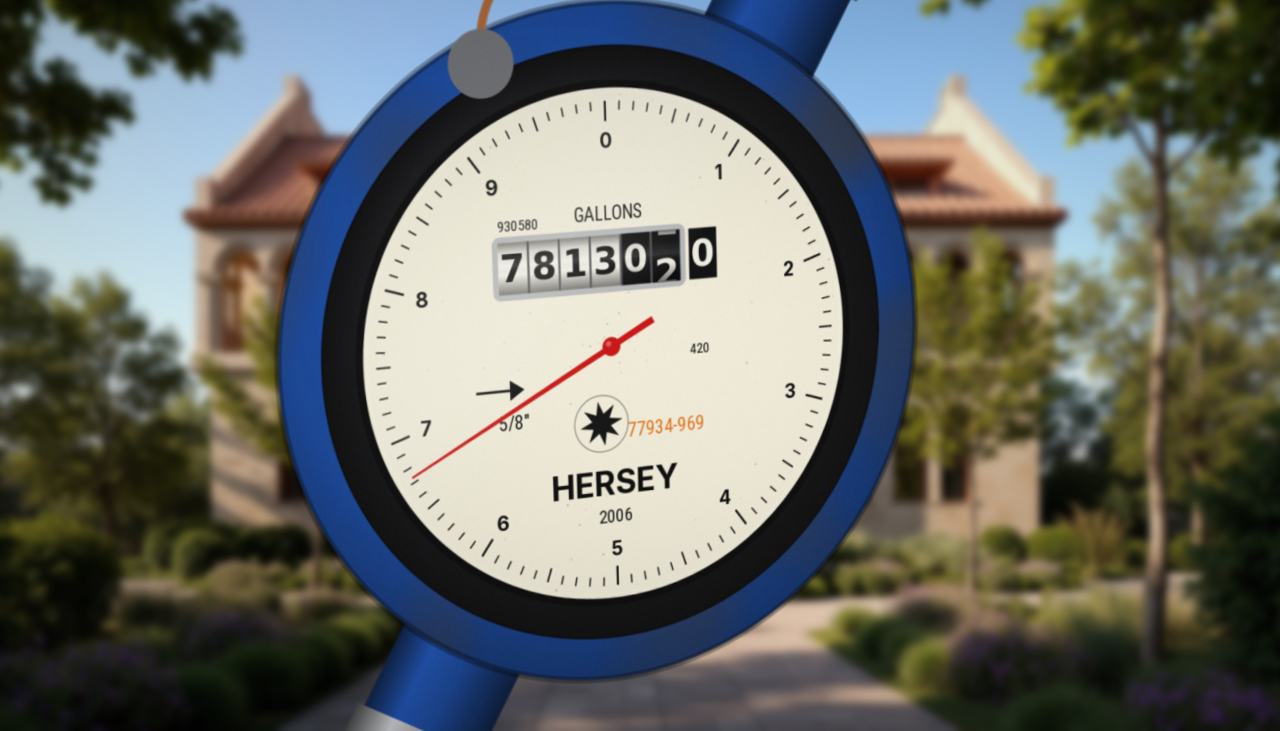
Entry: 7813016.7 gal
